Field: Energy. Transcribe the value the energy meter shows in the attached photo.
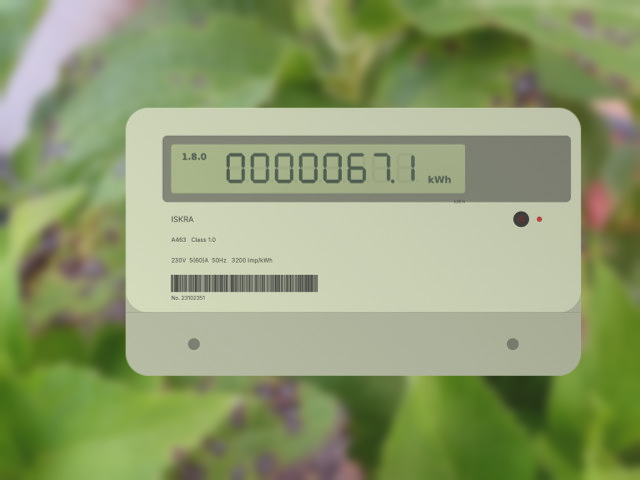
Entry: 67.1 kWh
